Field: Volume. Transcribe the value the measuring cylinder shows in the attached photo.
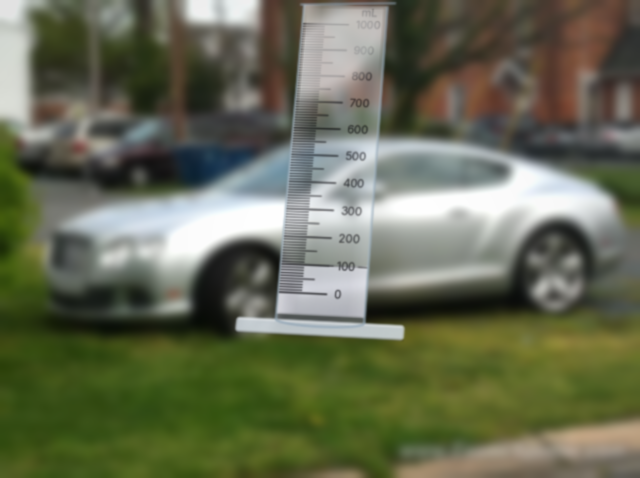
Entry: 100 mL
